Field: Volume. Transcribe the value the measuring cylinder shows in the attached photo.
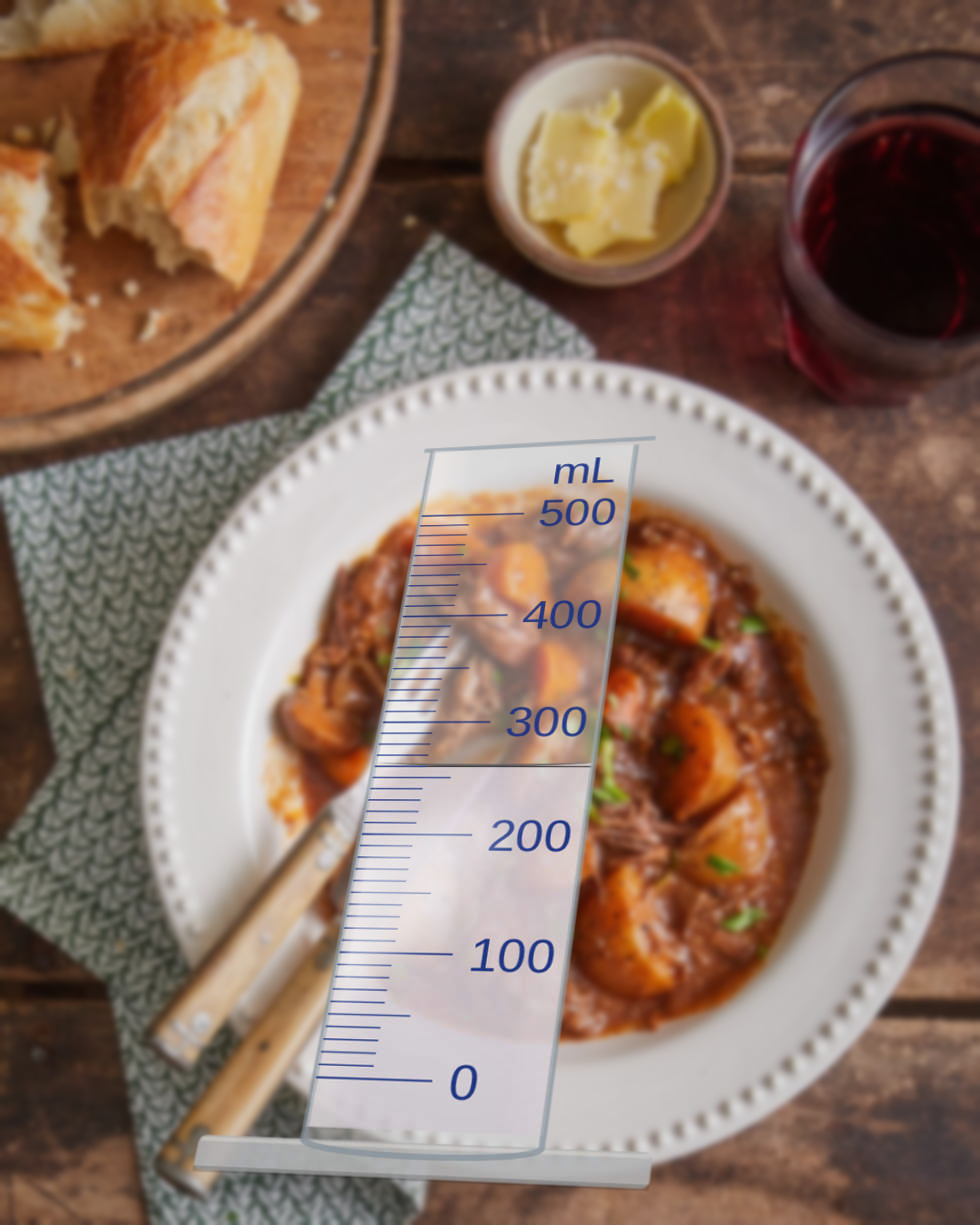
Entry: 260 mL
